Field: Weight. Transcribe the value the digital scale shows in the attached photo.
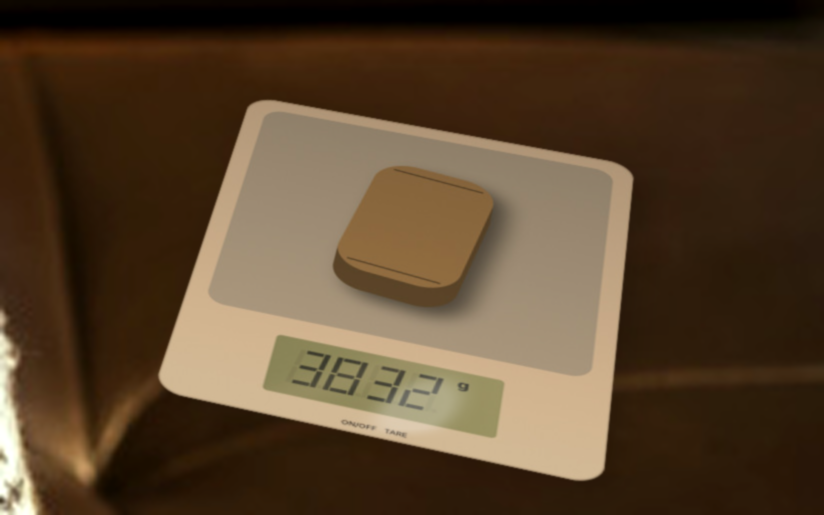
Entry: 3832 g
